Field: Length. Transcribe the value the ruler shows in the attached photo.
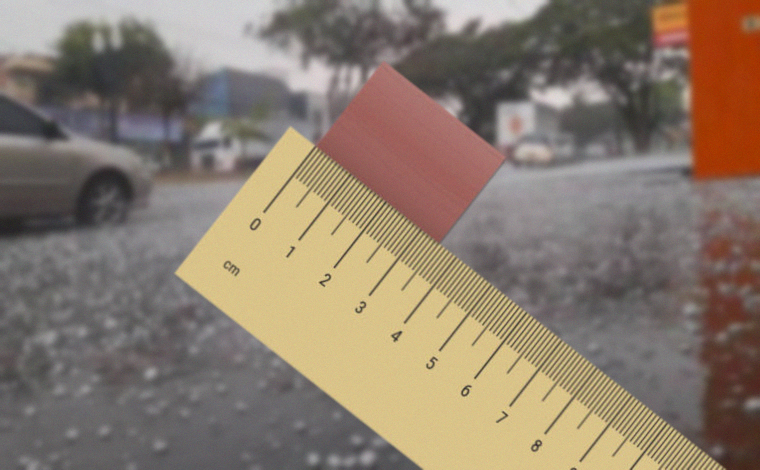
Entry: 3.5 cm
